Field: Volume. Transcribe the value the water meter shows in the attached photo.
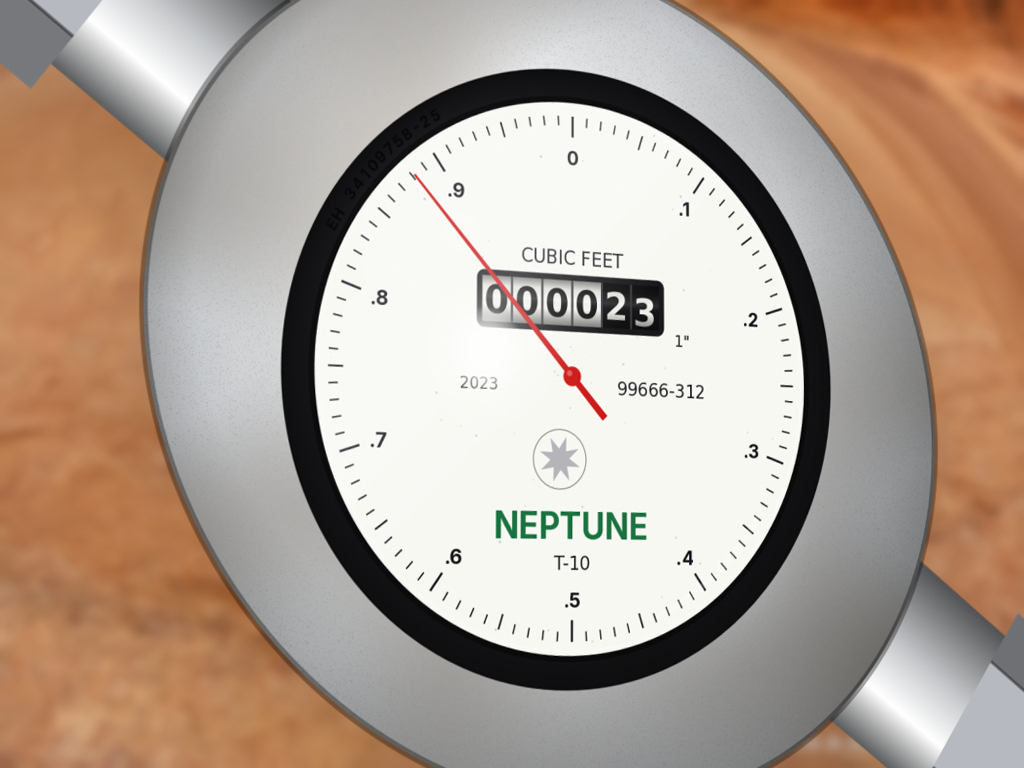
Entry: 22.88 ft³
